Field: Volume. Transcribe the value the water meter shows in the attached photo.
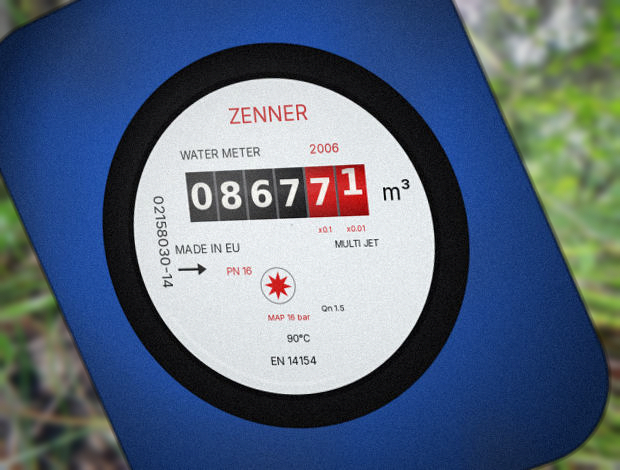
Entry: 867.71 m³
